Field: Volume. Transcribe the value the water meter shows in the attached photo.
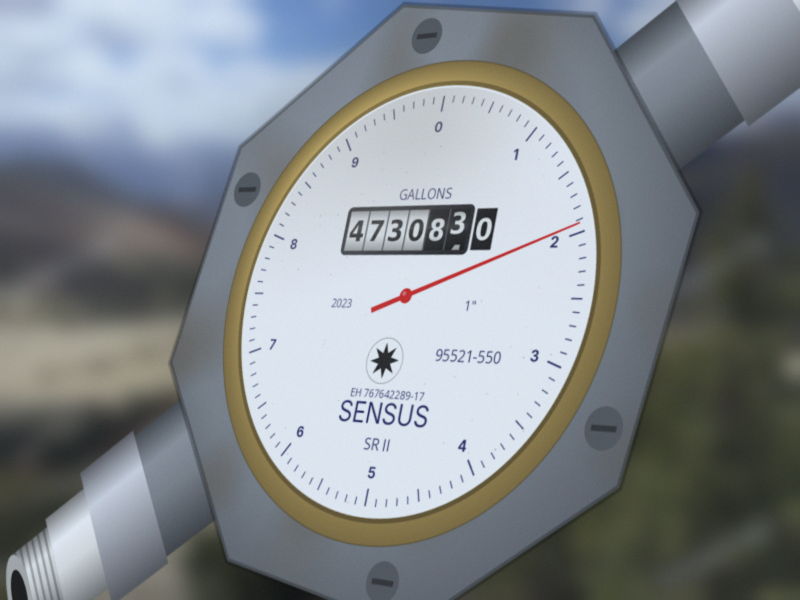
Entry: 4730831.9 gal
